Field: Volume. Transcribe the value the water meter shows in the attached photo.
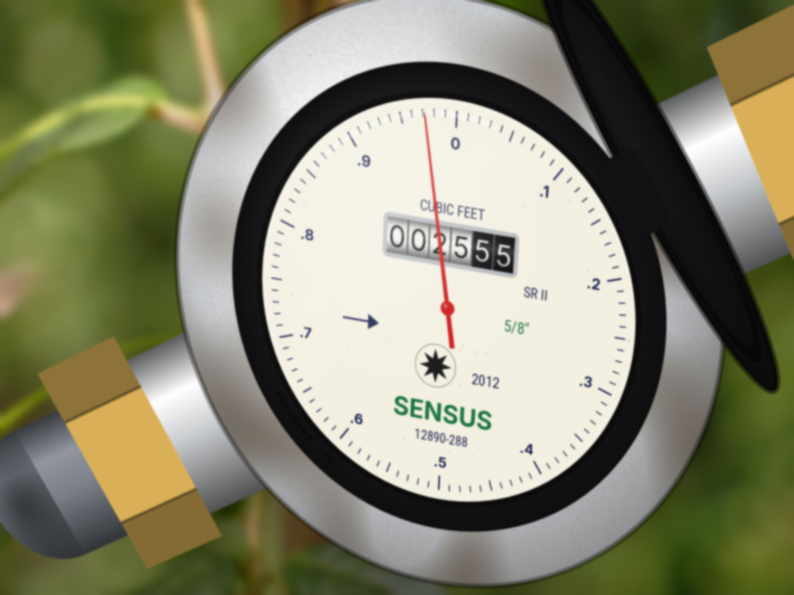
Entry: 2554.97 ft³
